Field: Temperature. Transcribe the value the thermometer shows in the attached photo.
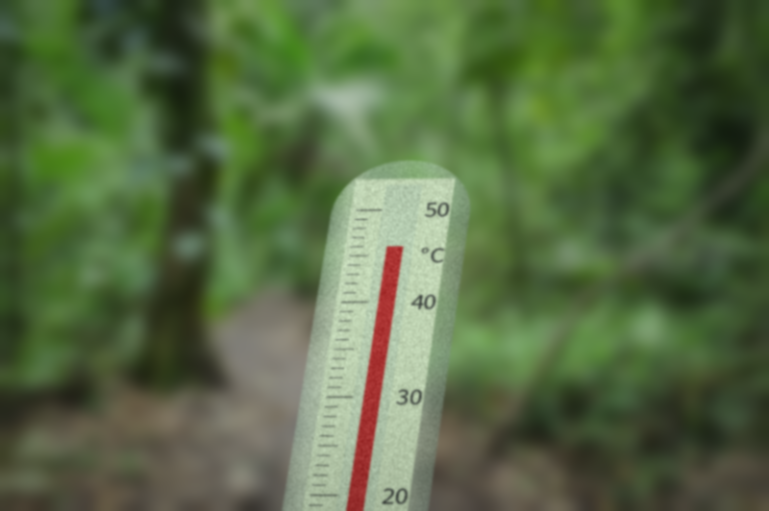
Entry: 46 °C
